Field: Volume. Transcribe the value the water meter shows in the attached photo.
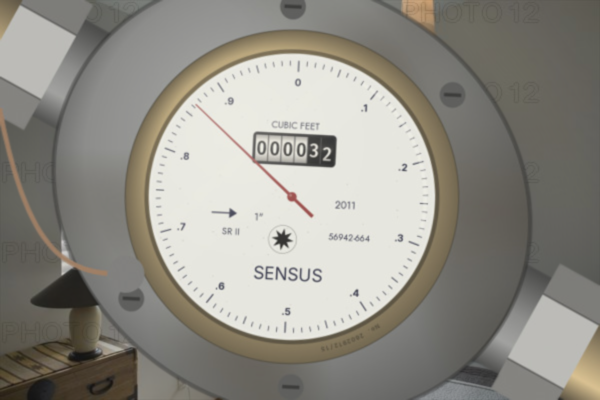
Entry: 31.86 ft³
